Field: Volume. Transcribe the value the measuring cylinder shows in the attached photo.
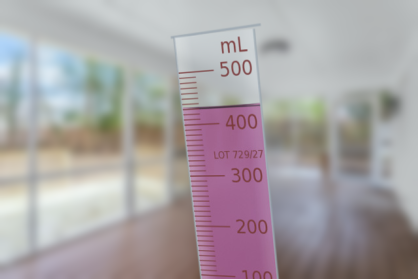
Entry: 430 mL
